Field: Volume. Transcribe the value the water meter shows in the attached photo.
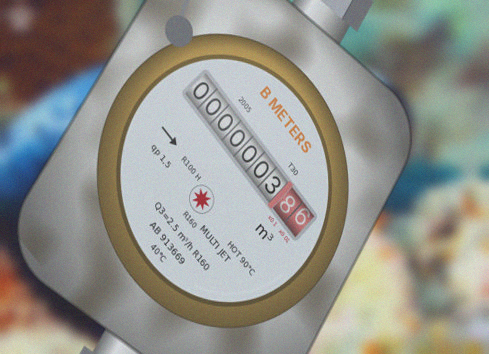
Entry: 3.86 m³
